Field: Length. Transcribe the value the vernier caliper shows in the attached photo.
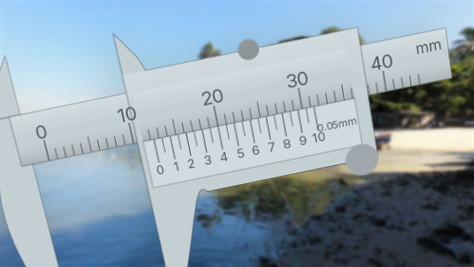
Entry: 12.4 mm
